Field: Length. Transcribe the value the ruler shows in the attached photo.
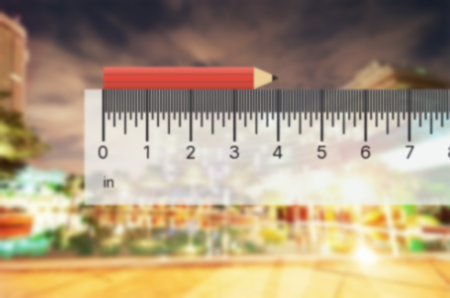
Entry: 4 in
